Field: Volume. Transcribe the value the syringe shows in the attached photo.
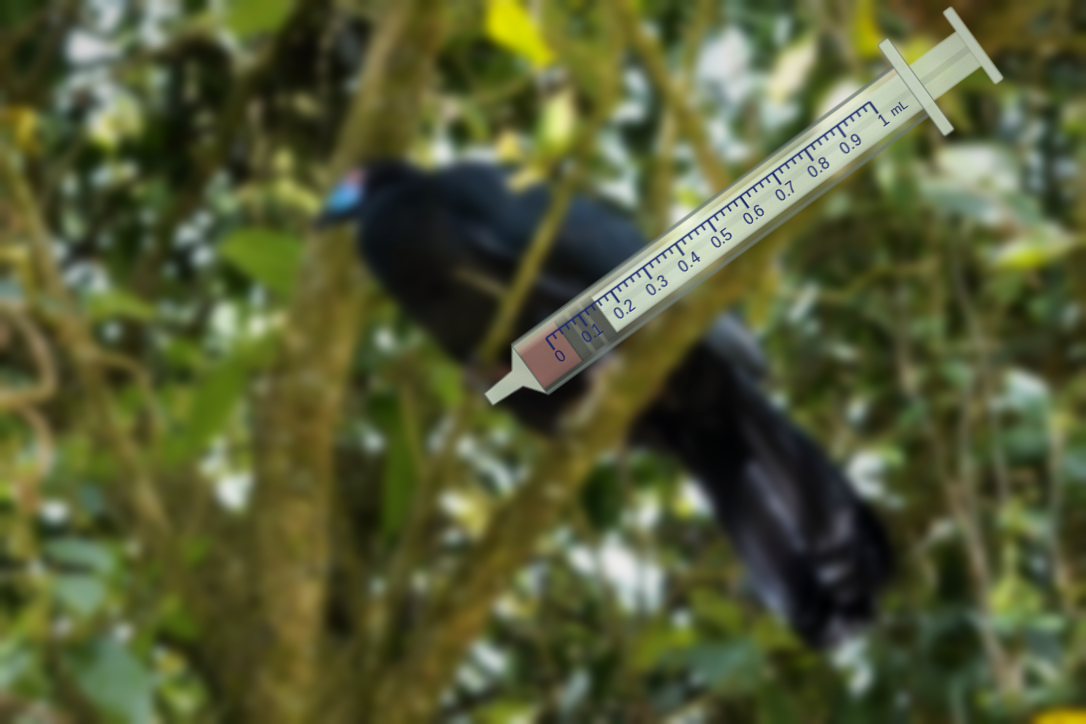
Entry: 0.04 mL
